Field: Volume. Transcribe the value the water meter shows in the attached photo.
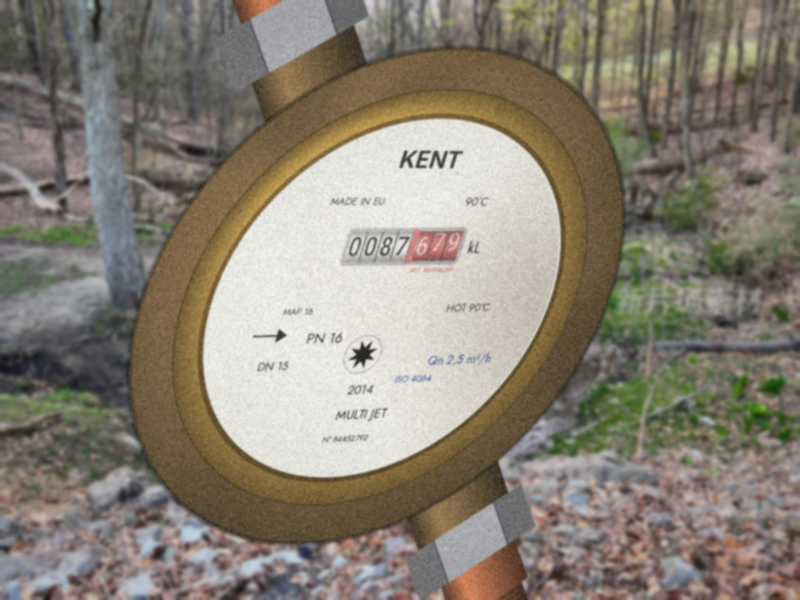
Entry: 87.679 kL
